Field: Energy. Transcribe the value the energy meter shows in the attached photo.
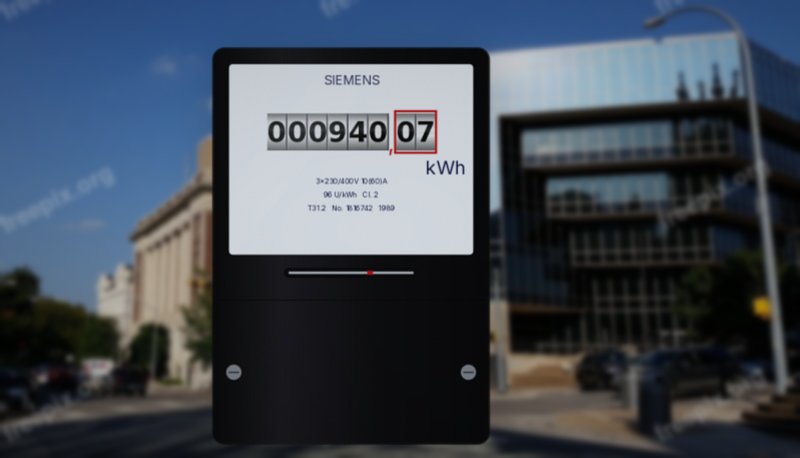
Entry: 940.07 kWh
